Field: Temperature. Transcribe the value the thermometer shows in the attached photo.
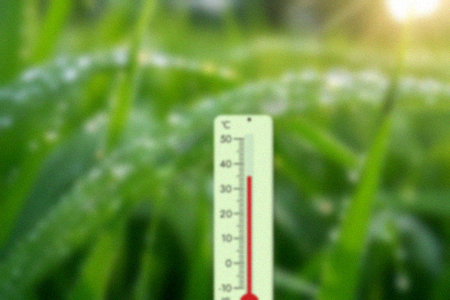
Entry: 35 °C
